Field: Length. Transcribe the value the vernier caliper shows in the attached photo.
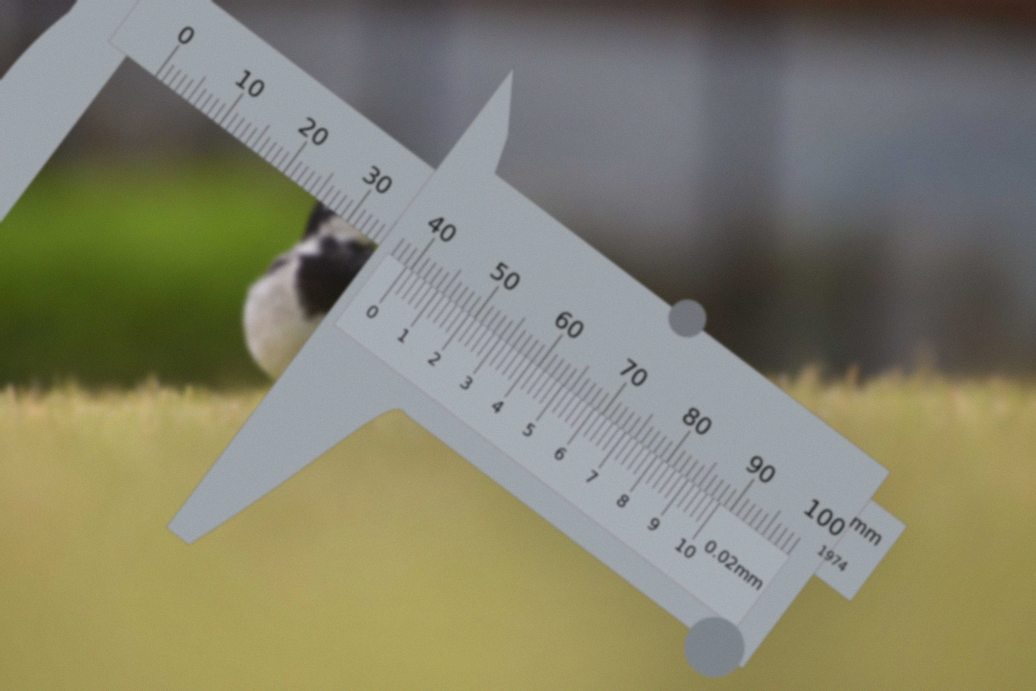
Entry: 39.4 mm
